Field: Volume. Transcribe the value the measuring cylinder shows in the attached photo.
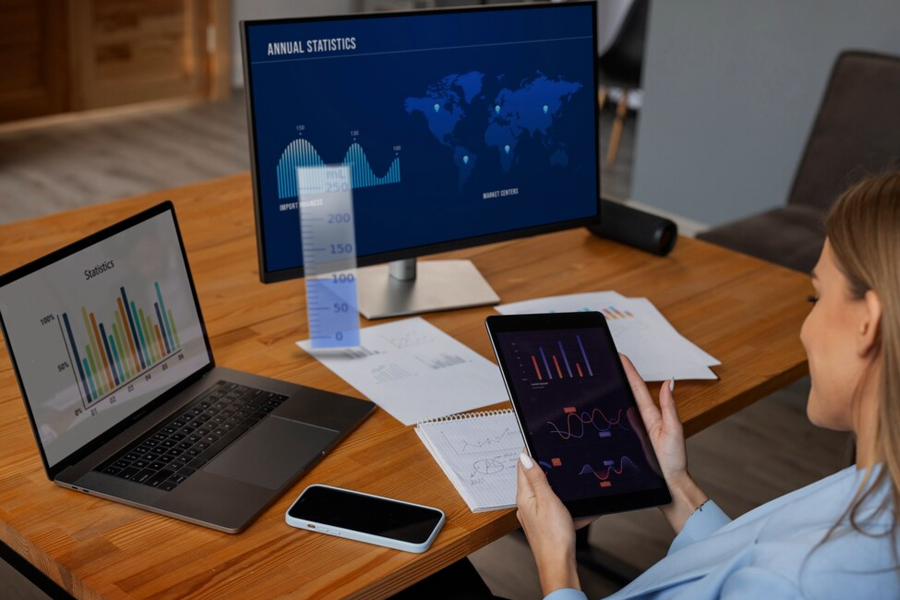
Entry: 100 mL
